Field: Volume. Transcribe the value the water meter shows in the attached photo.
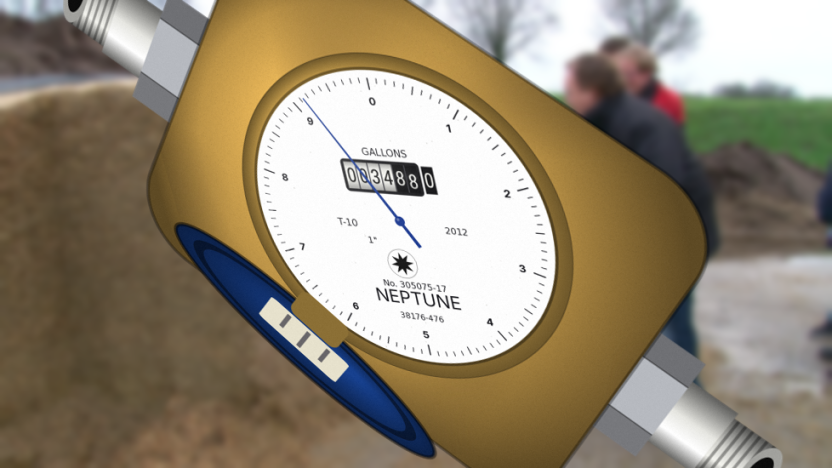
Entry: 34879.1 gal
